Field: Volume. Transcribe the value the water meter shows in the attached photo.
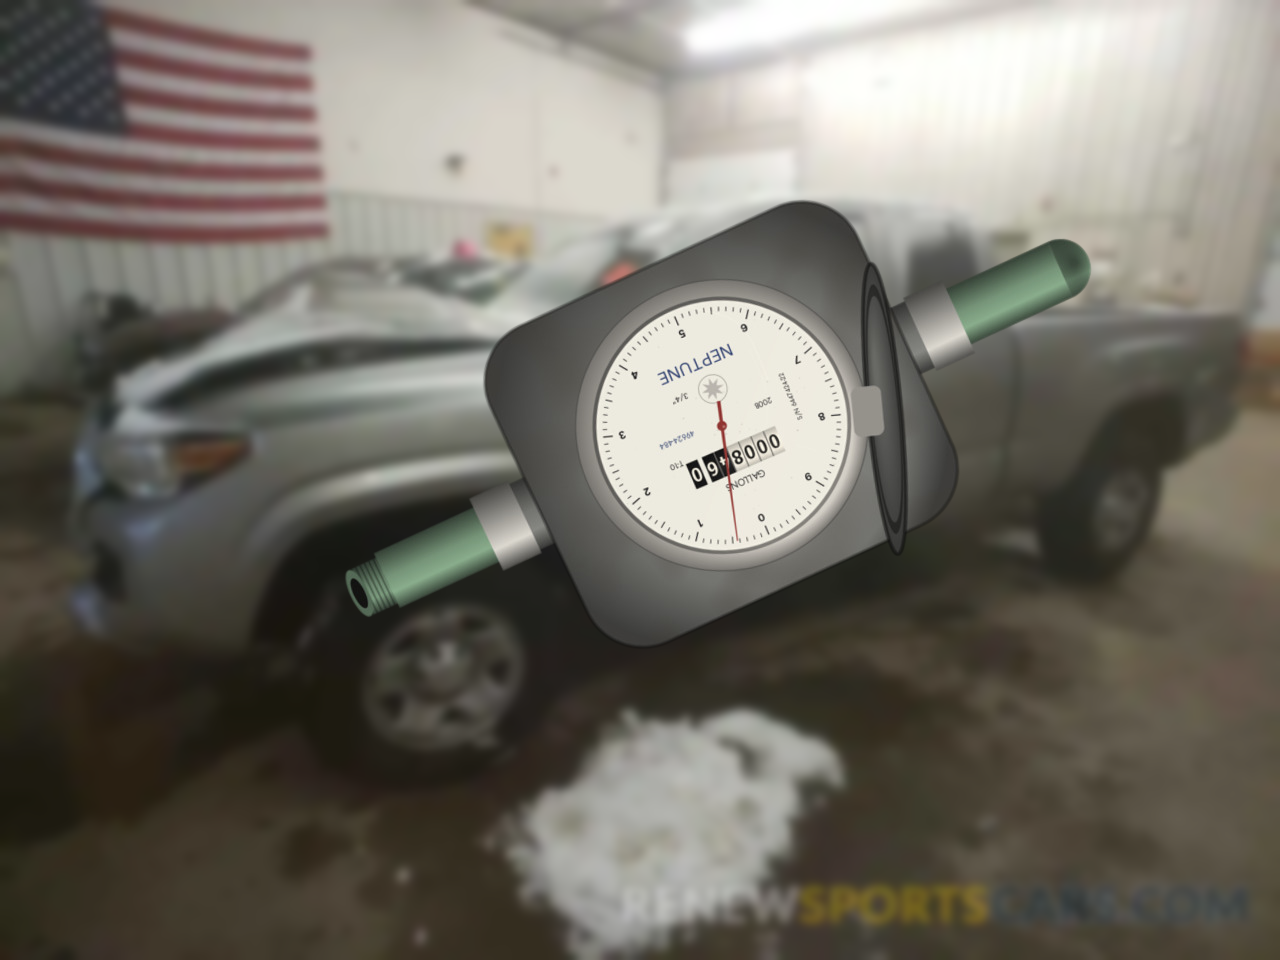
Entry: 8460.4 gal
